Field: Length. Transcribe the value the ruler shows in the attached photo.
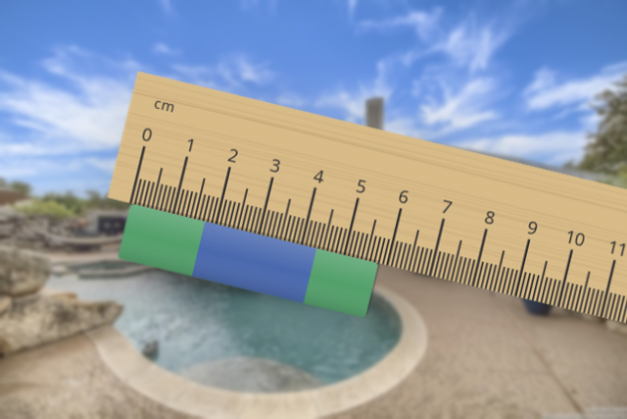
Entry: 5.8 cm
